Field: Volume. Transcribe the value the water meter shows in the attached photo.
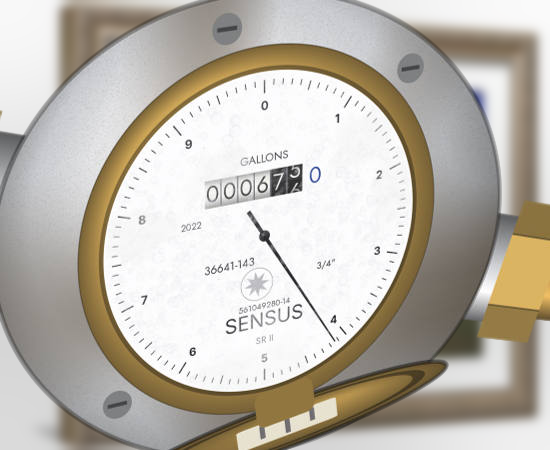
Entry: 6754.1 gal
